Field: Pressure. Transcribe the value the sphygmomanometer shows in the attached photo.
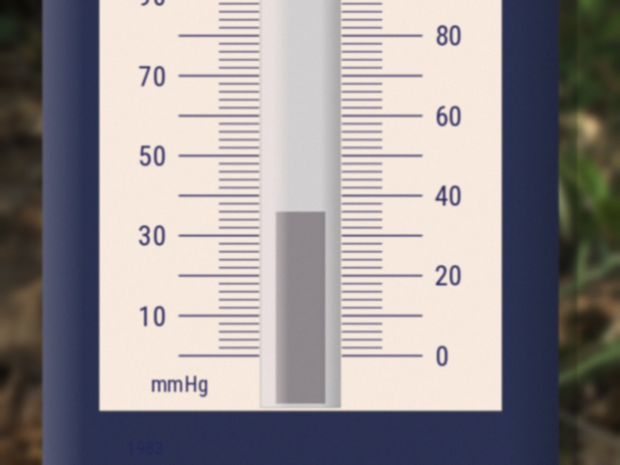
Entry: 36 mmHg
